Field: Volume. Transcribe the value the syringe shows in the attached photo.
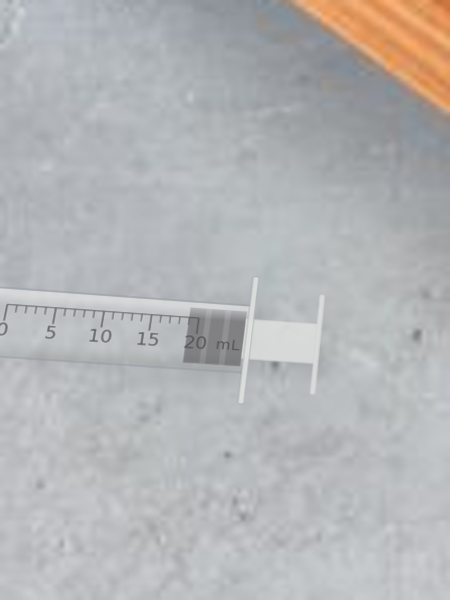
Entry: 19 mL
